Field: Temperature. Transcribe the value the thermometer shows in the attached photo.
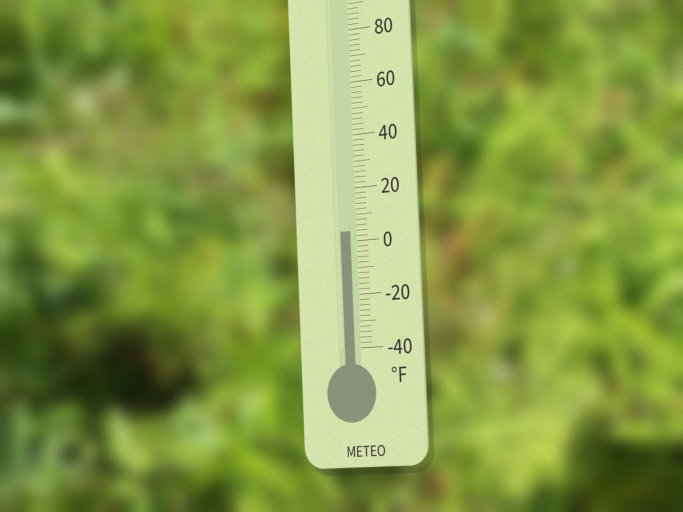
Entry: 4 °F
